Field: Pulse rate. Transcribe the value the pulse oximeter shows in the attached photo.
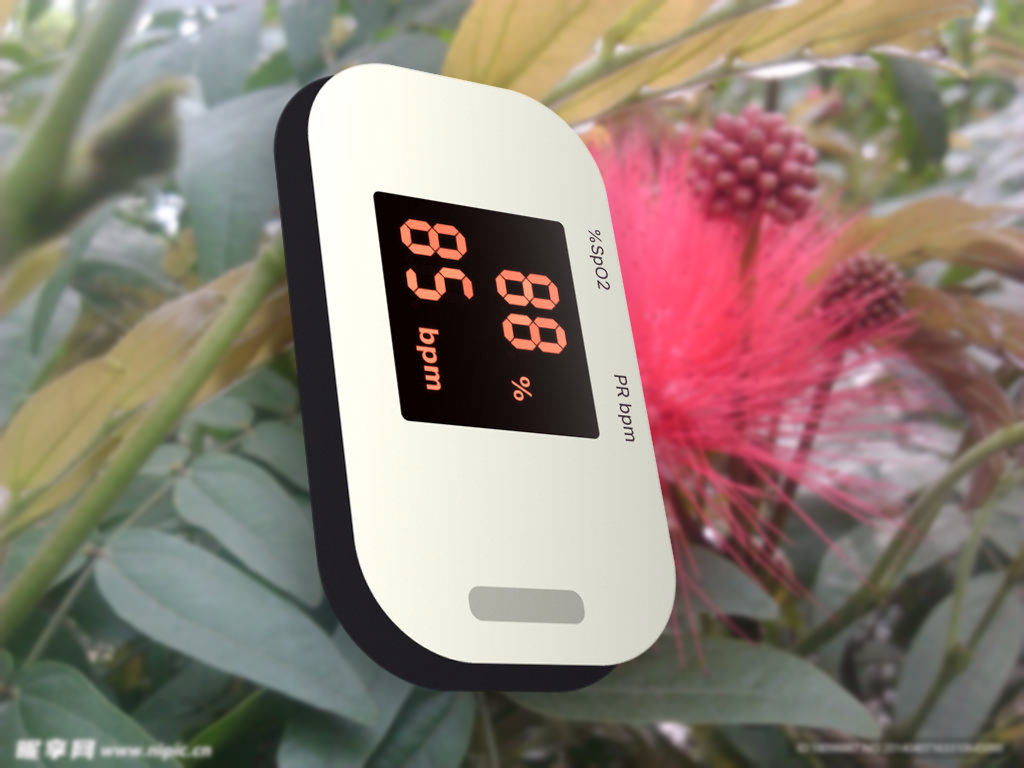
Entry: 85 bpm
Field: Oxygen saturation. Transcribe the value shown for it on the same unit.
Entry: 88 %
